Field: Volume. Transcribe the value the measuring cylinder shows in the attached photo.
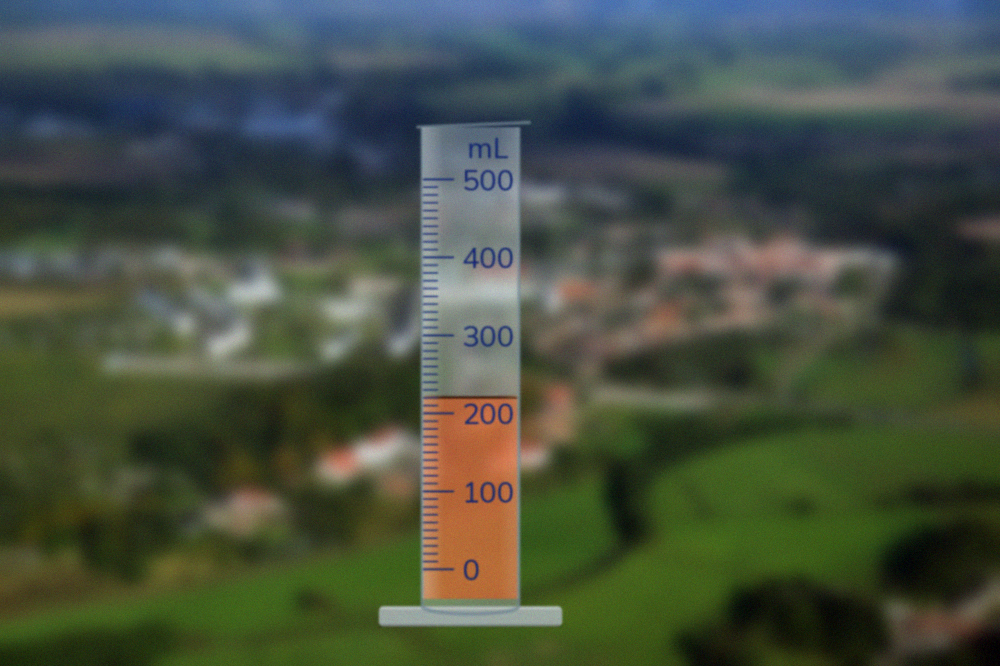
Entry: 220 mL
